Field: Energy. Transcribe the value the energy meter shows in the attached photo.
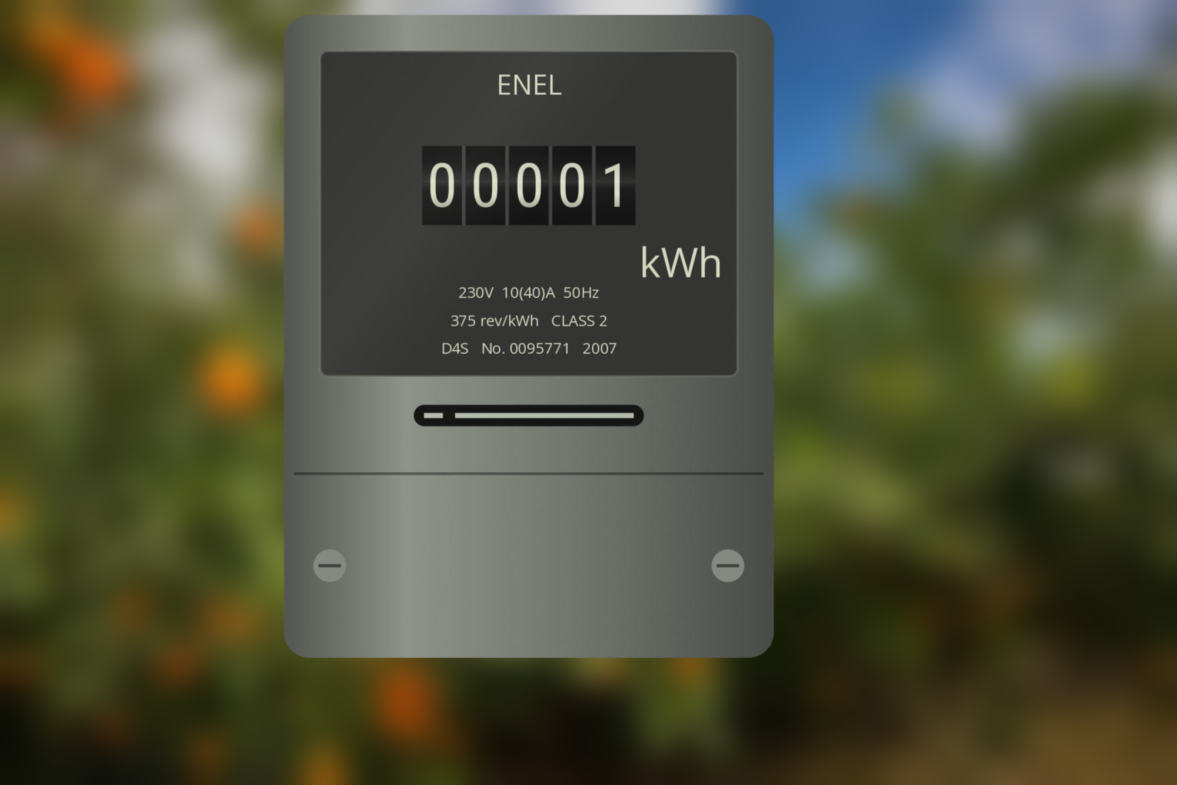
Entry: 1 kWh
